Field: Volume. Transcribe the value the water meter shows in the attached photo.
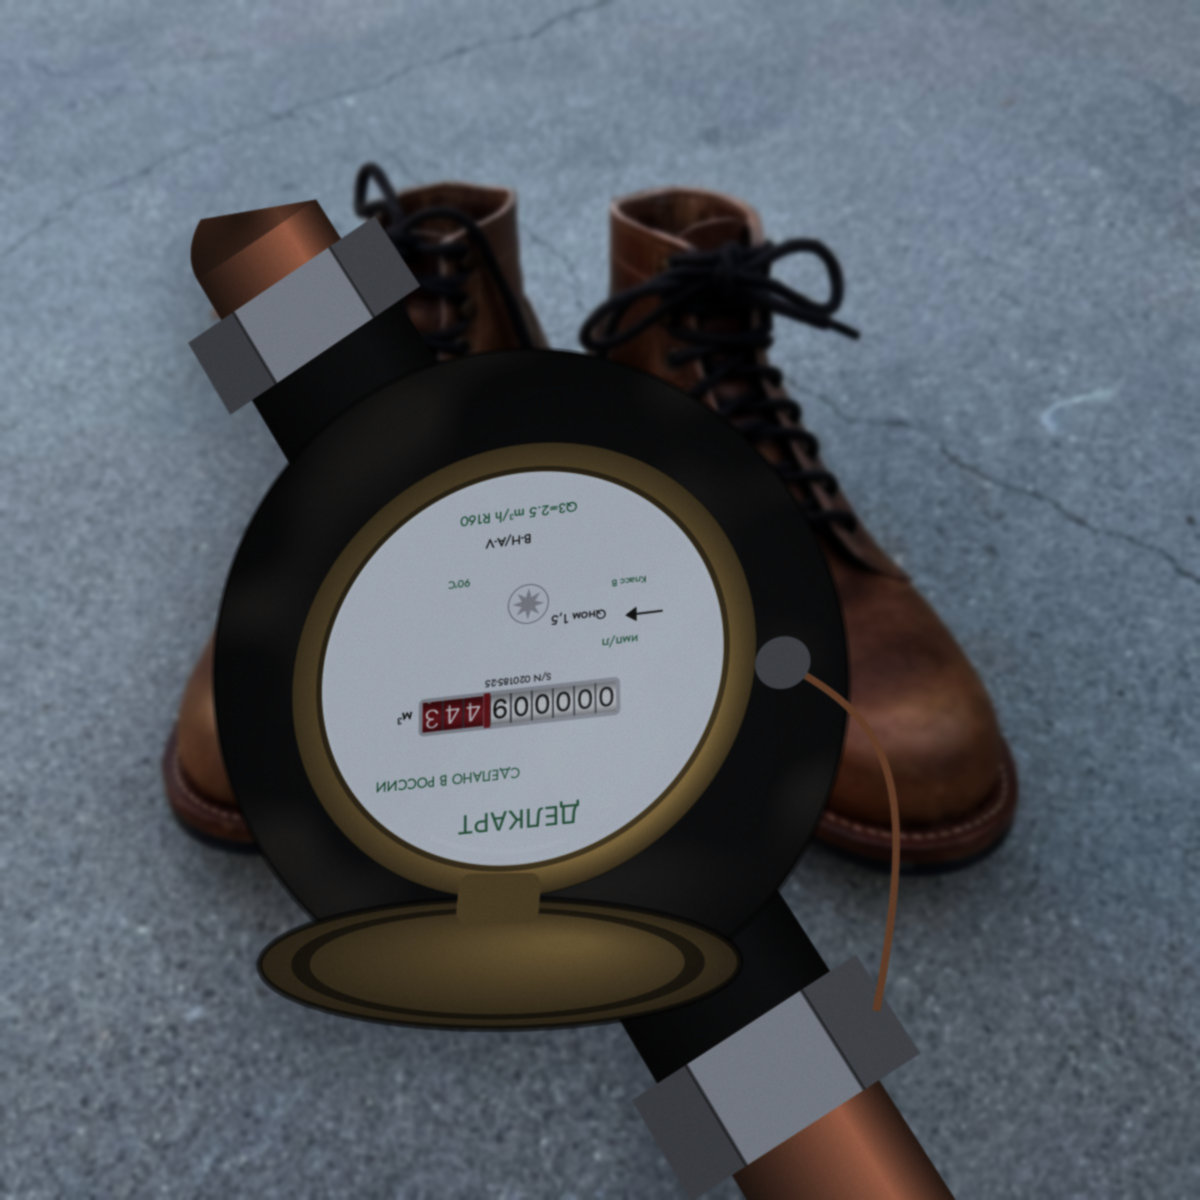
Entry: 9.443 m³
